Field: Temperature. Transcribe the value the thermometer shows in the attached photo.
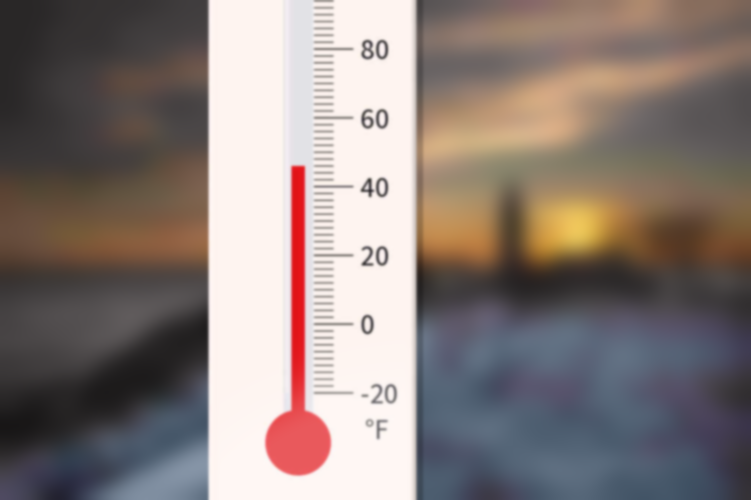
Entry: 46 °F
